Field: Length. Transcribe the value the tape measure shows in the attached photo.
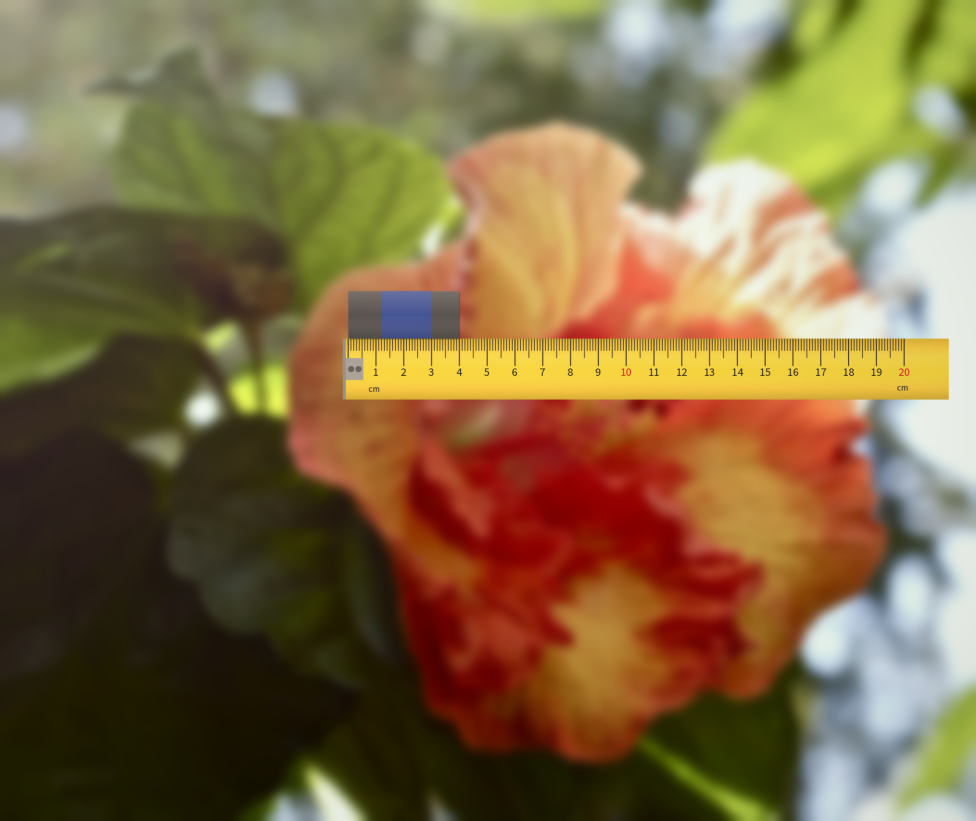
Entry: 4 cm
